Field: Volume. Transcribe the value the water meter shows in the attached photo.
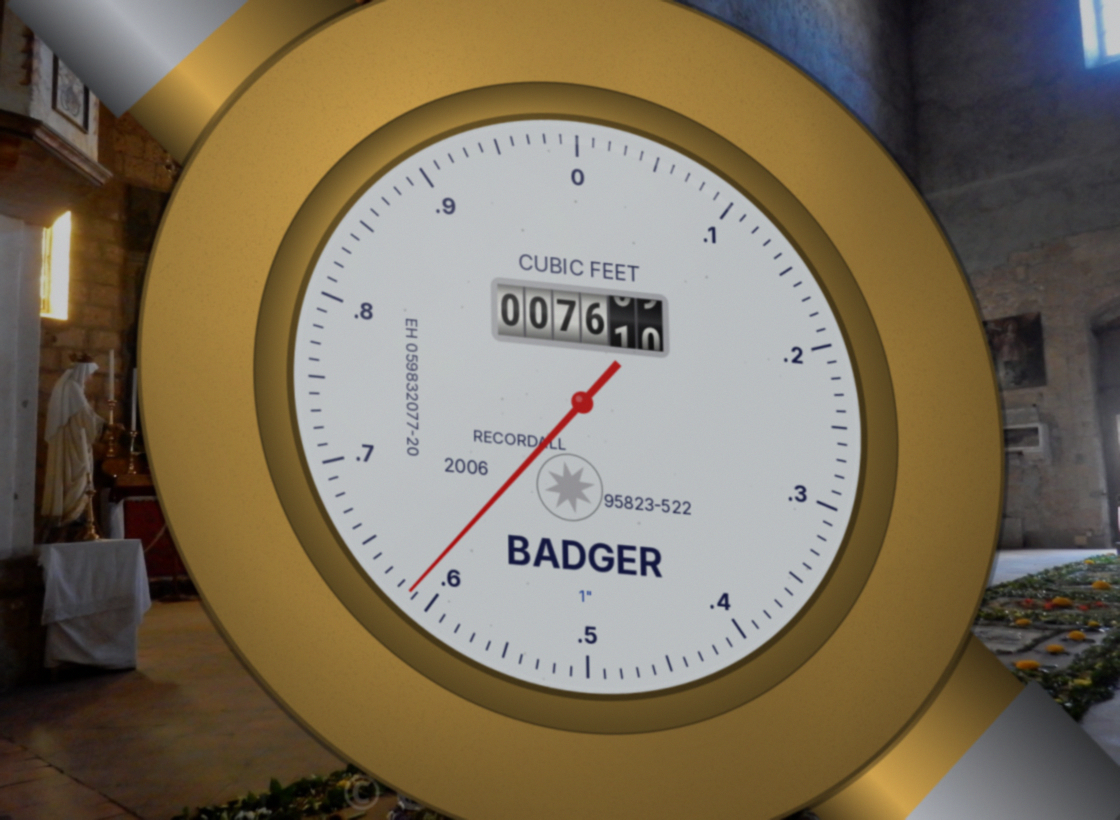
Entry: 7609.61 ft³
